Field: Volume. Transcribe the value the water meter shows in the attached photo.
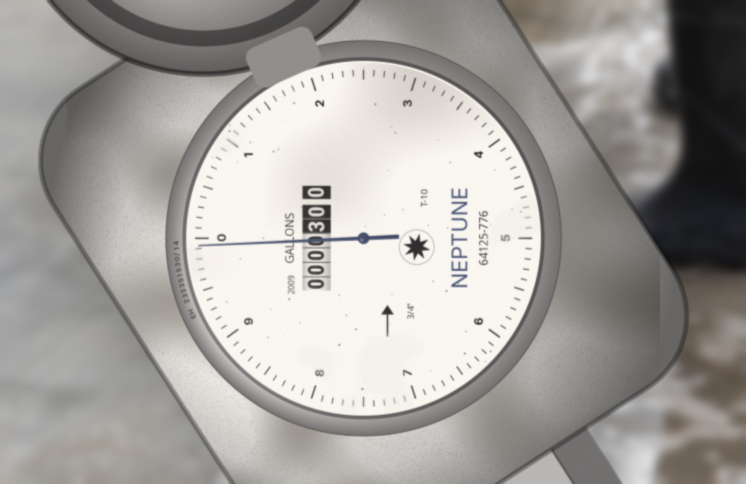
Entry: 299.9 gal
